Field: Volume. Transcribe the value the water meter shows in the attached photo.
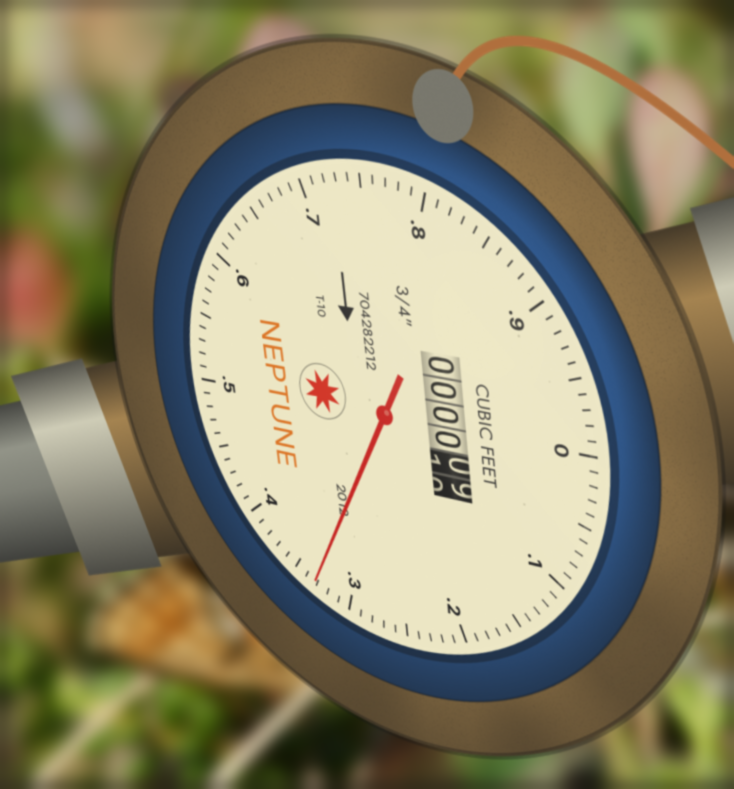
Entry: 9.33 ft³
